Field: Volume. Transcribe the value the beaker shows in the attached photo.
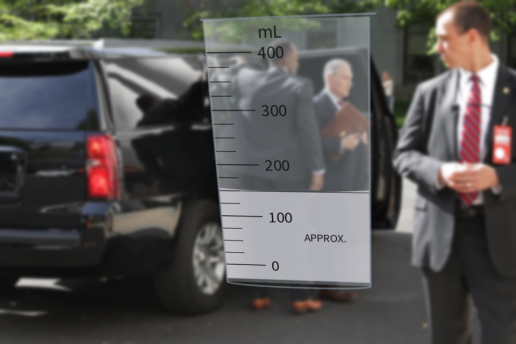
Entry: 150 mL
